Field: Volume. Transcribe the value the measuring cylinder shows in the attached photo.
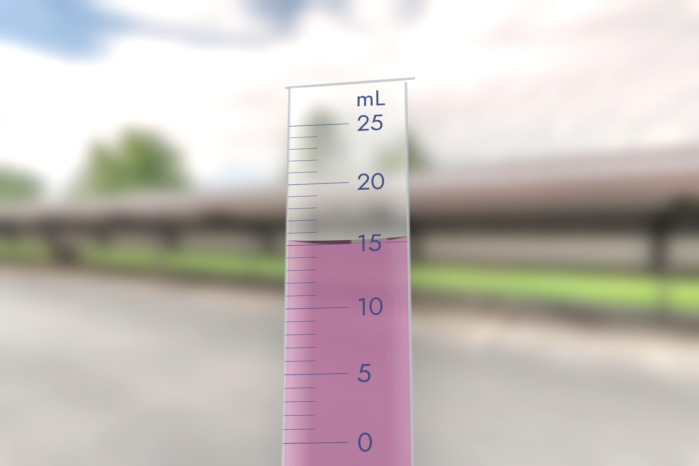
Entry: 15 mL
